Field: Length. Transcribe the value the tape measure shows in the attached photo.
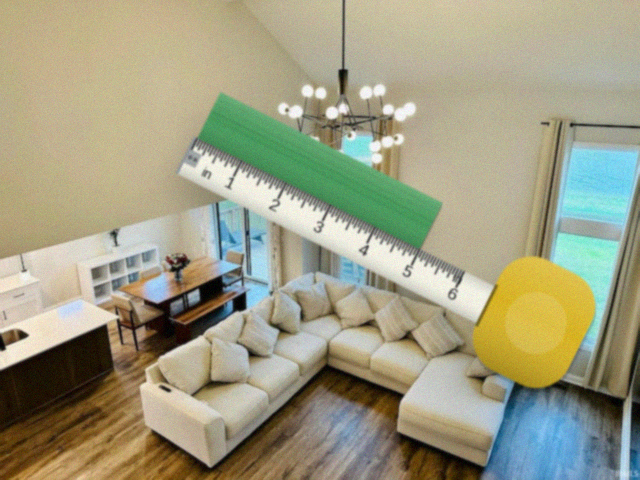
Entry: 5 in
